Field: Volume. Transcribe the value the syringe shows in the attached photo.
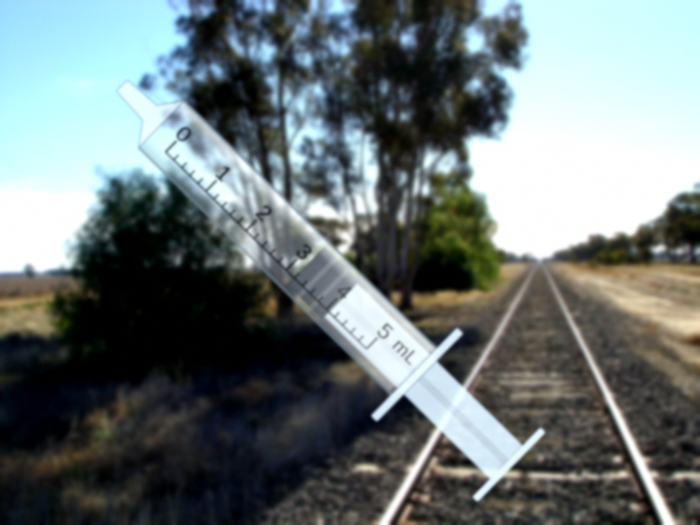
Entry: 3.2 mL
